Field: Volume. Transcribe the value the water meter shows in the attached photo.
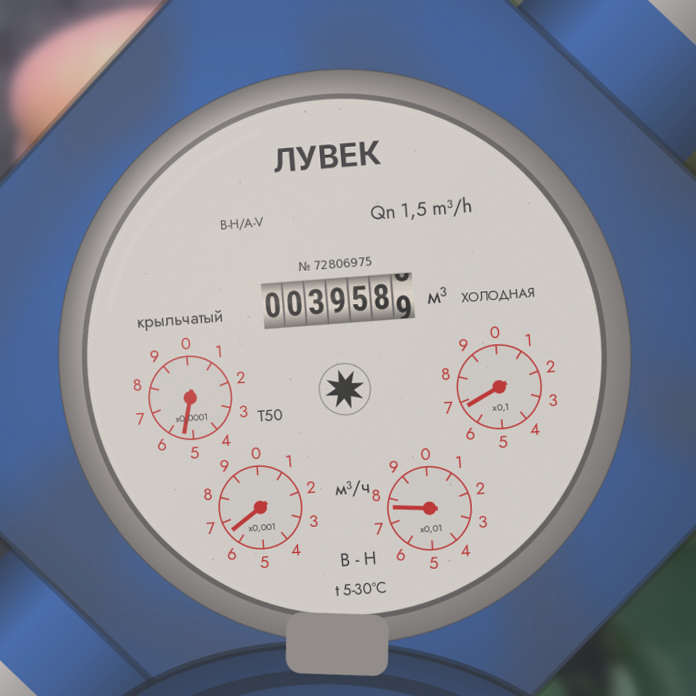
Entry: 39588.6765 m³
